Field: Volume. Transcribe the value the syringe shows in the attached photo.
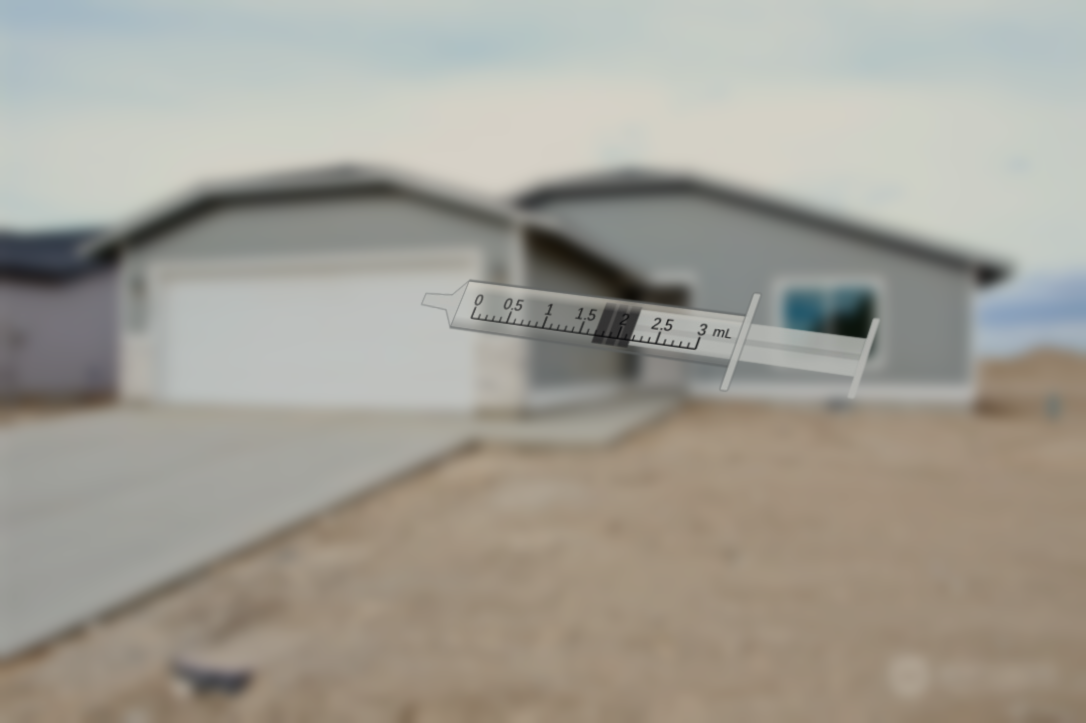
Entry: 1.7 mL
